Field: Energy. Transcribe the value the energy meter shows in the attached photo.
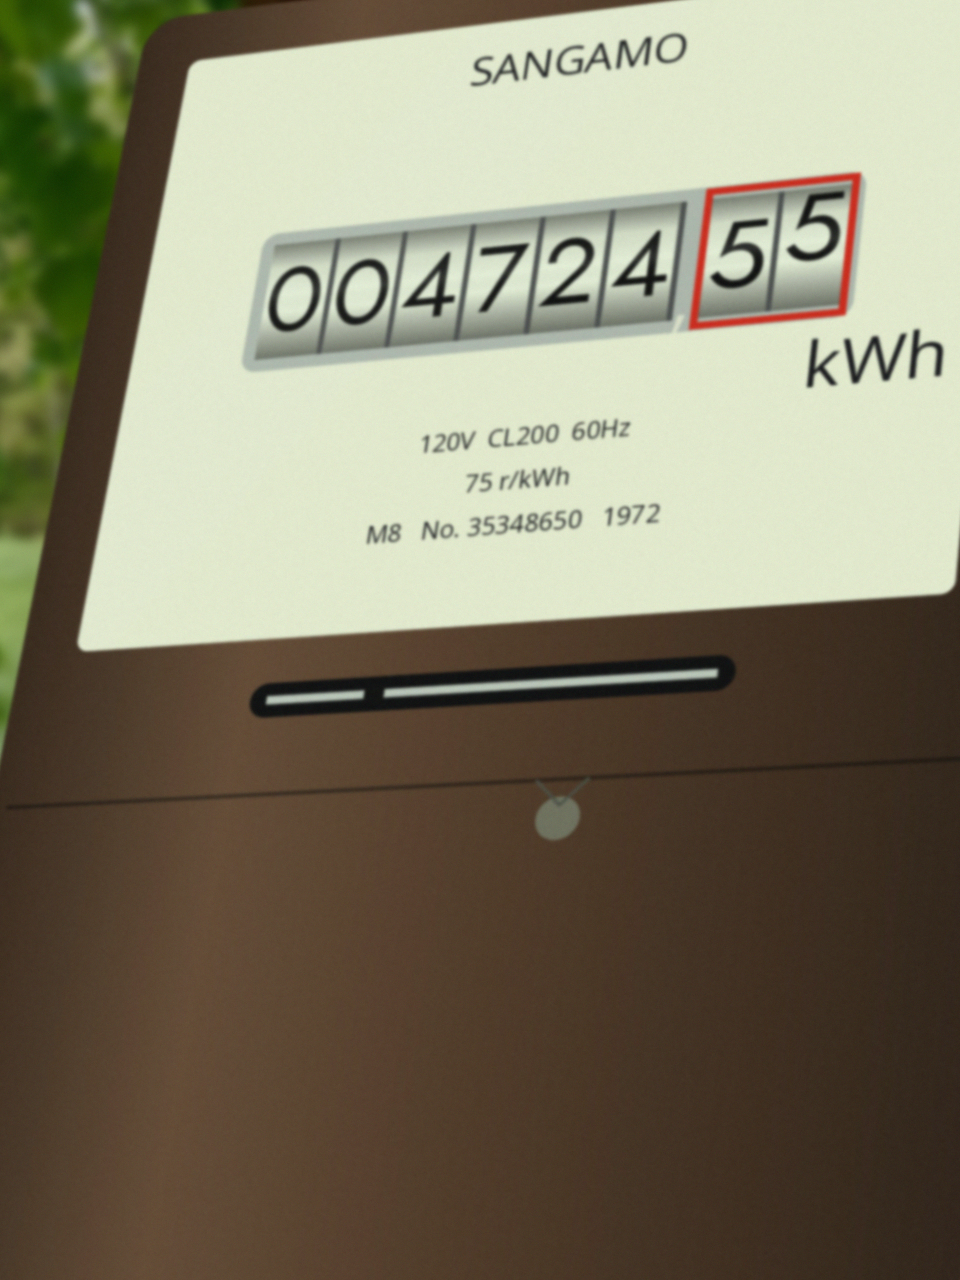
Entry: 4724.55 kWh
